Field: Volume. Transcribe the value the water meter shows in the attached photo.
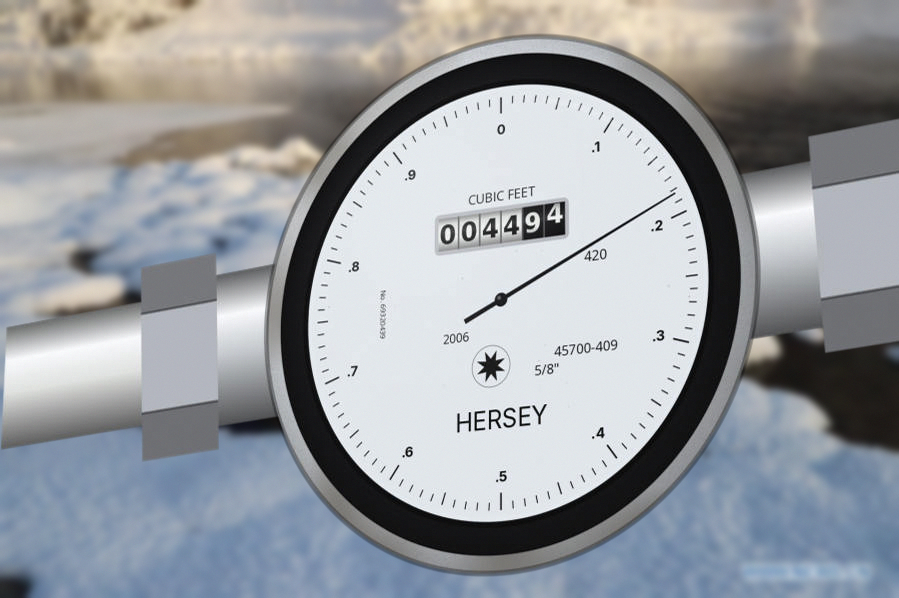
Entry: 4494.18 ft³
